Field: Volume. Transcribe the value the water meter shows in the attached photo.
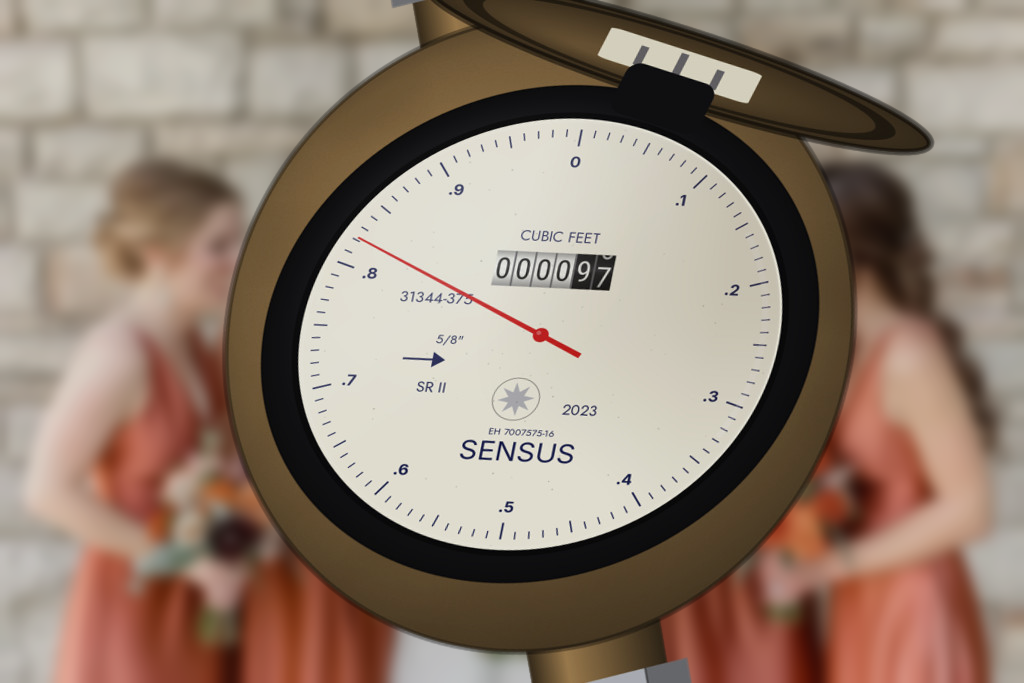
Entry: 96.82 ft³
